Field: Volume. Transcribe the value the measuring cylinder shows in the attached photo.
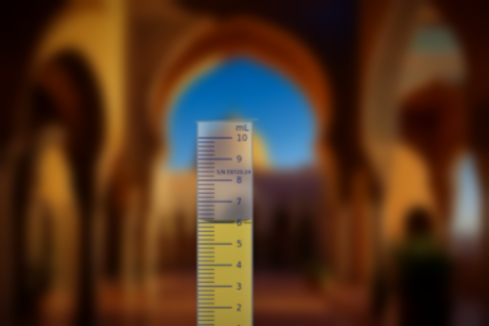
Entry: 6 mL
